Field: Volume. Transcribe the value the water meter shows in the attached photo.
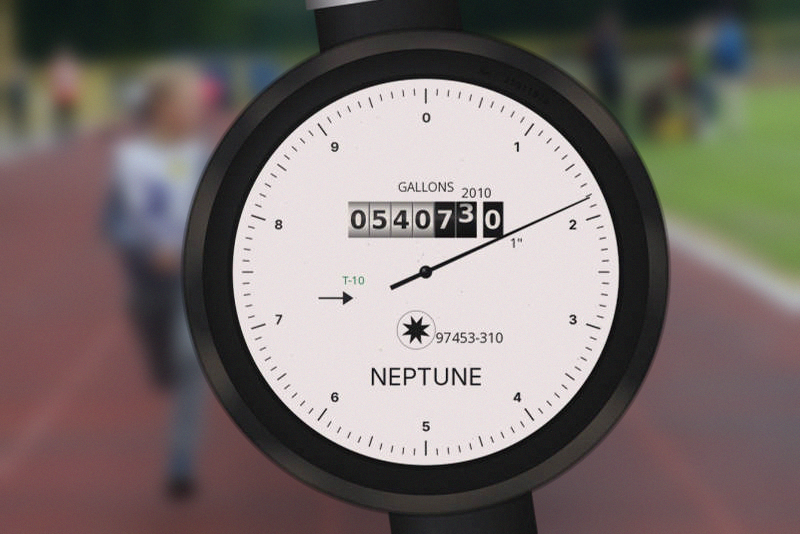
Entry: 540731.8 gal
